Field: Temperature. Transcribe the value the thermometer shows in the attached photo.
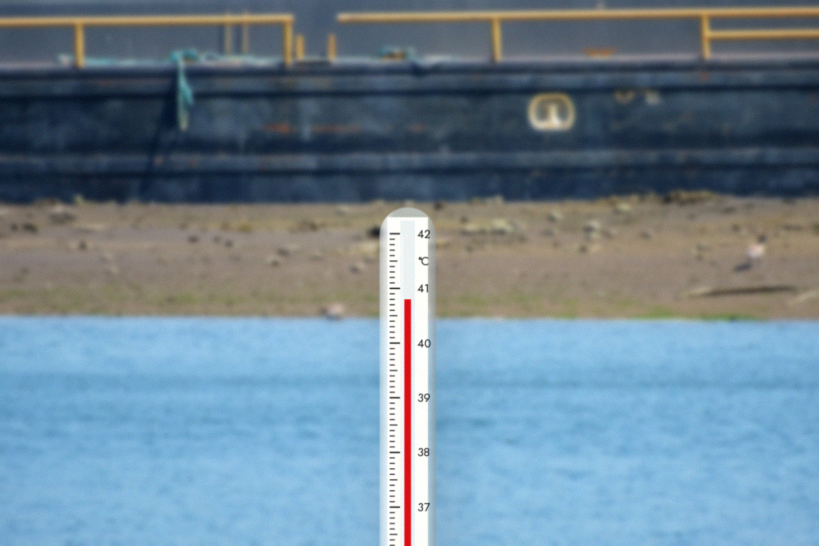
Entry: 40.8 °C
